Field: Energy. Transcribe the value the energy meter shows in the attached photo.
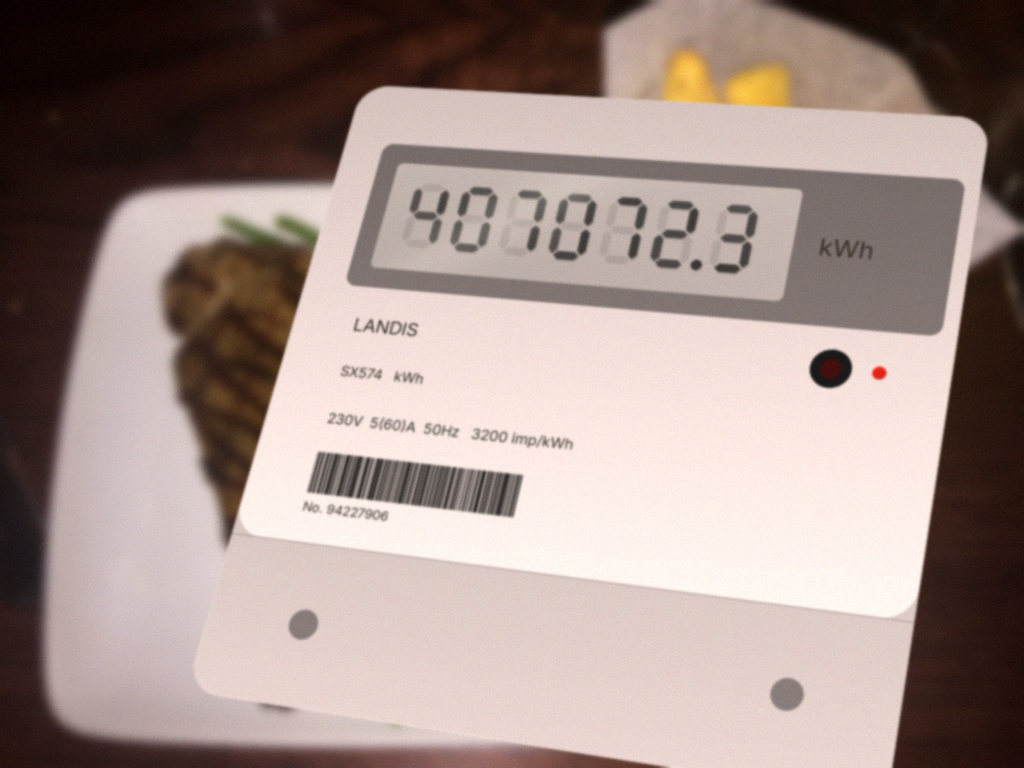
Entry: 407072.3 kWh
